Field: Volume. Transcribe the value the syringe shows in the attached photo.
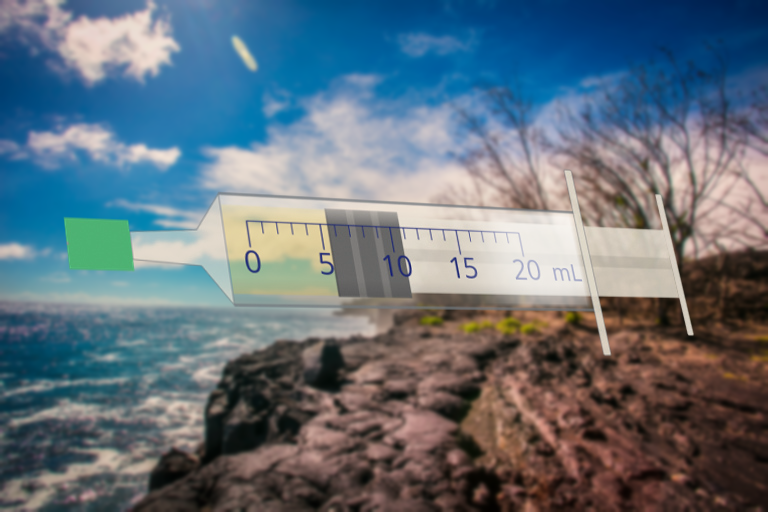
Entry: 5.5 mL
